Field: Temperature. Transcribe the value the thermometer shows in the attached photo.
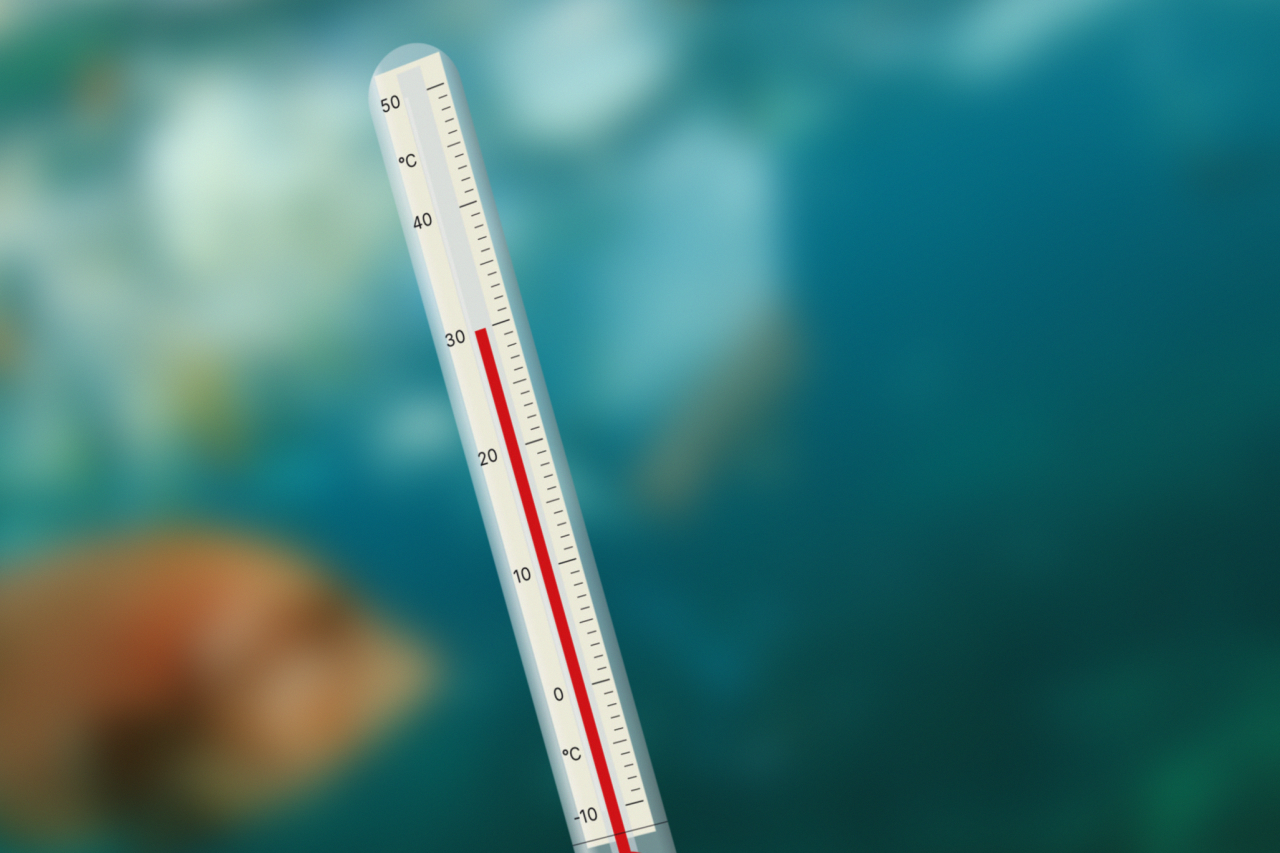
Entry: 30 °C
